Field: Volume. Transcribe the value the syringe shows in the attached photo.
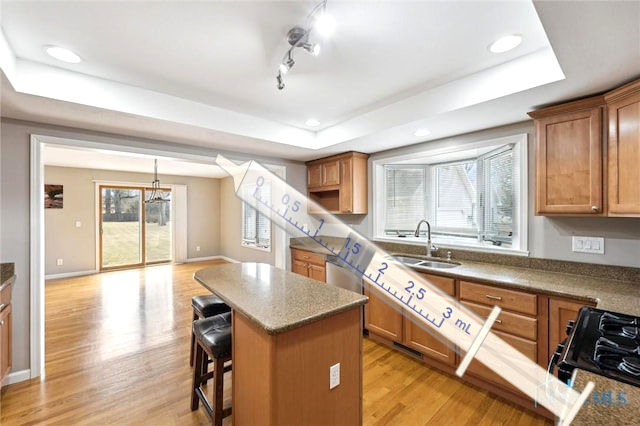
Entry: 1.4 mL
